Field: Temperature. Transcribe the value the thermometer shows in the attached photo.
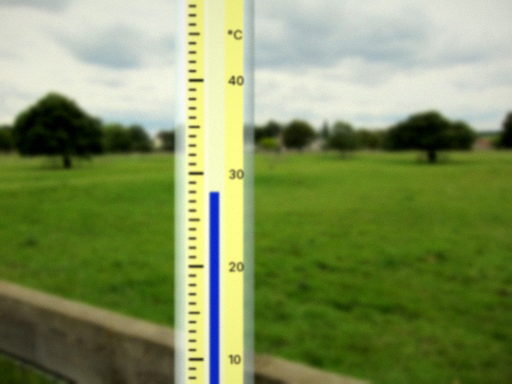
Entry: 28 °C
